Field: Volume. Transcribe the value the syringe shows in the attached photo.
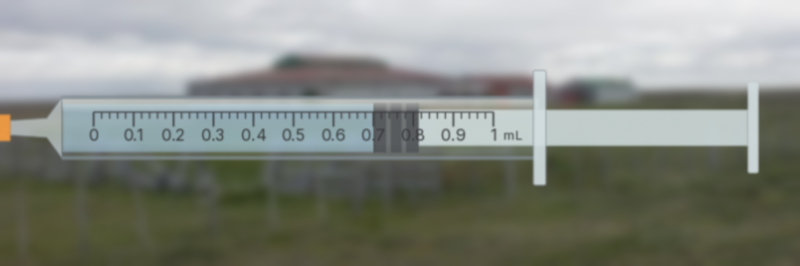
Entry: 0.7 mL
